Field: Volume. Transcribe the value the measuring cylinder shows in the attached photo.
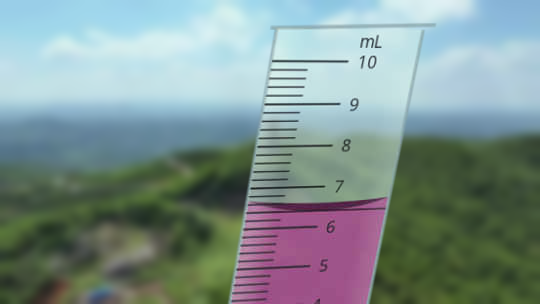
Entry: 6.4 mL
